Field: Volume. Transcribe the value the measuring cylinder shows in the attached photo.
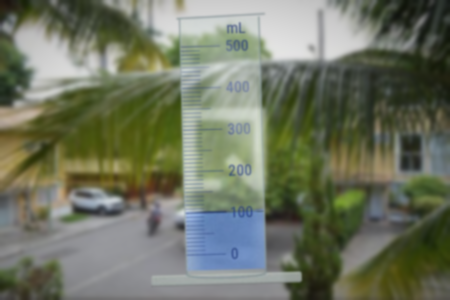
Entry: 100 mL
